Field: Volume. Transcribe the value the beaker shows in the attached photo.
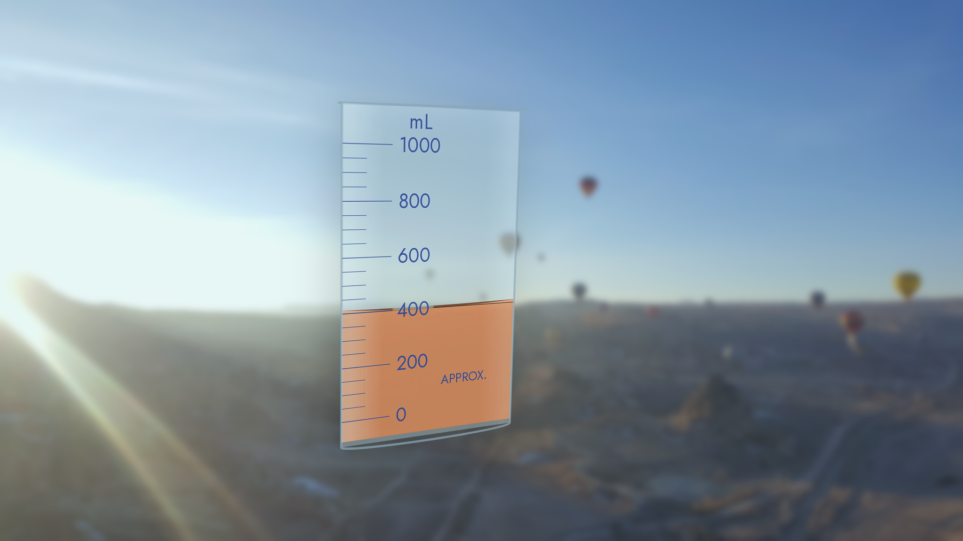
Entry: 400 mL
